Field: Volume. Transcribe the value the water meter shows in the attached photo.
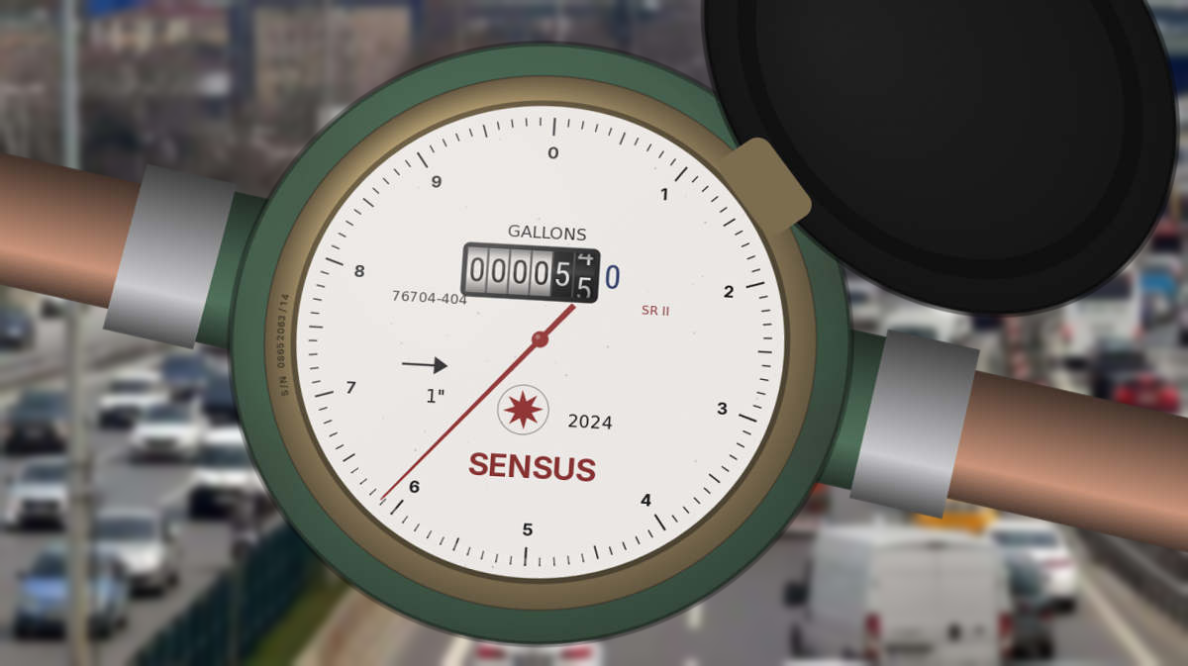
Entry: 546.1 gal
